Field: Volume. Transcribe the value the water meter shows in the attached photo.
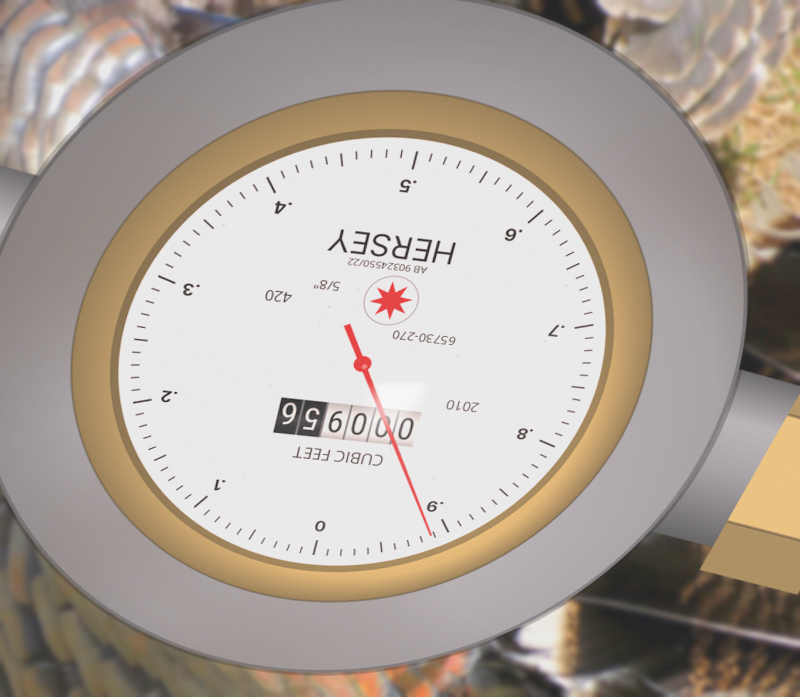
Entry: 955.91 ft³
